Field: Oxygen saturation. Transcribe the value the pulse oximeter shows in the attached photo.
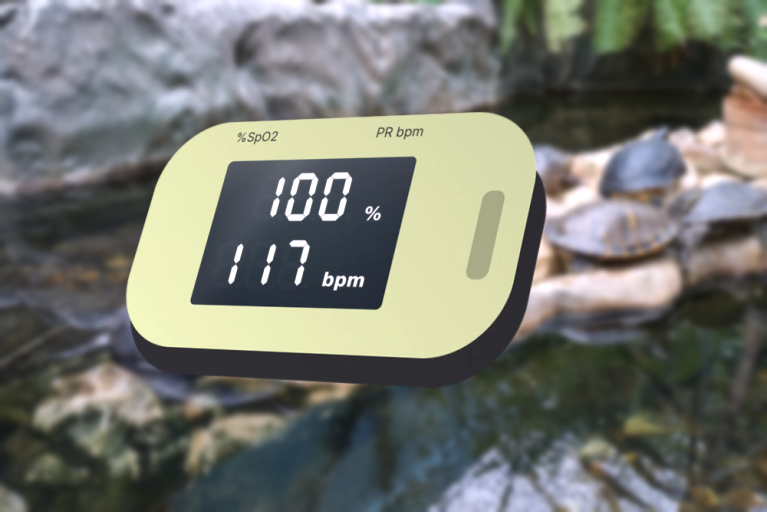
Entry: 100 %
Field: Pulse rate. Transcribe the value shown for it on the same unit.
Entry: 117 bpm
